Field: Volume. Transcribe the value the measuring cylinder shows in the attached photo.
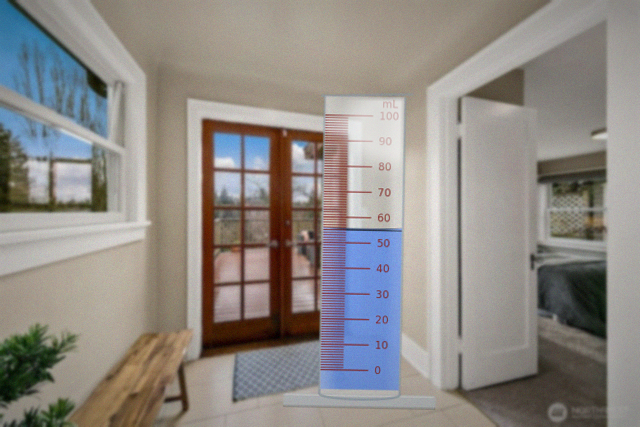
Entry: 55 mL
